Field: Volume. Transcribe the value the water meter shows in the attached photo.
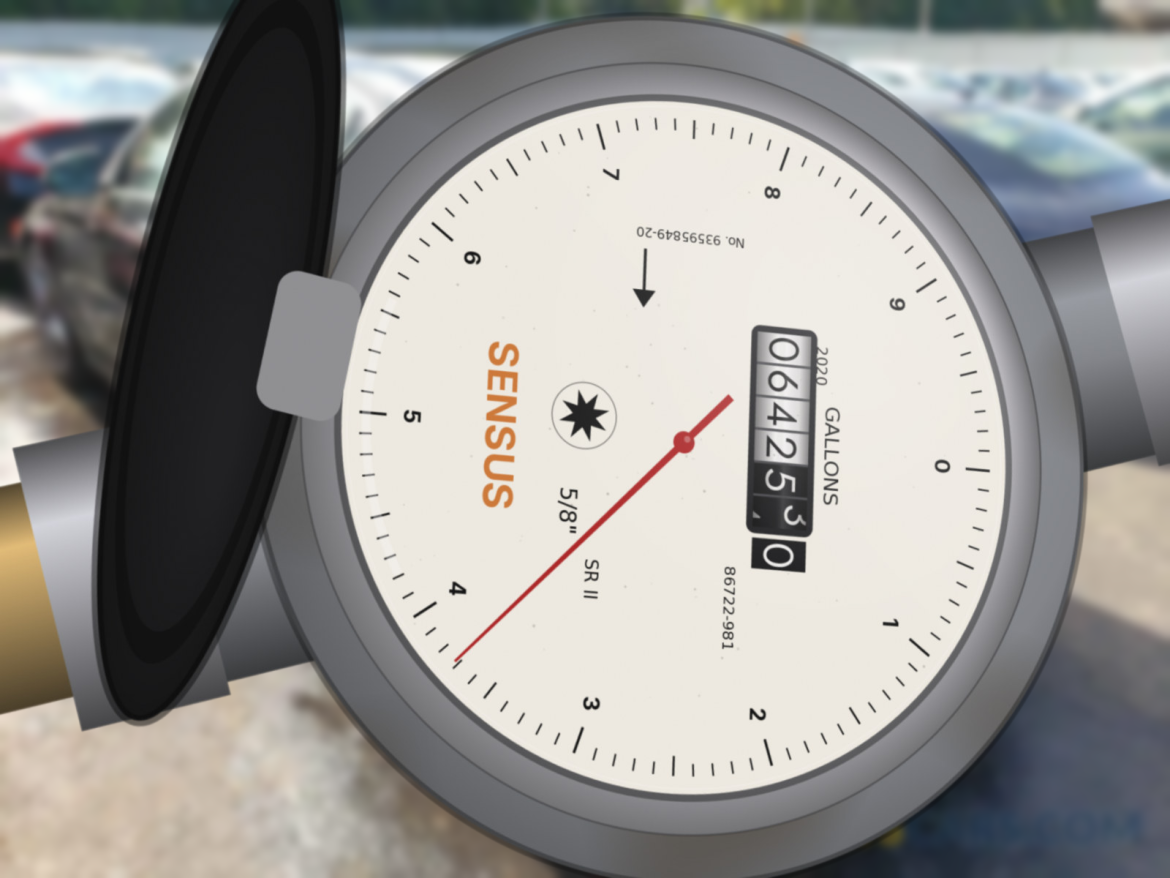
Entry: 642533.7 gal
